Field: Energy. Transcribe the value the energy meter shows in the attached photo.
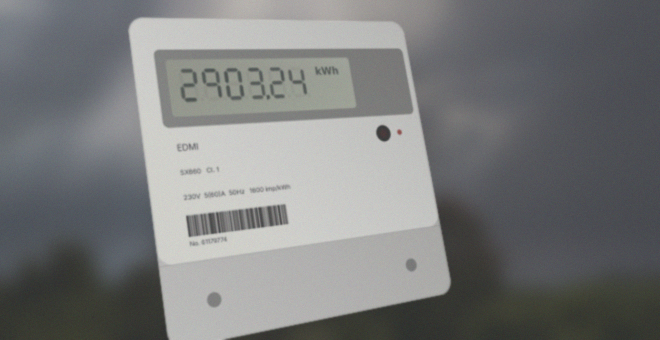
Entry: 2903.24 kWh
